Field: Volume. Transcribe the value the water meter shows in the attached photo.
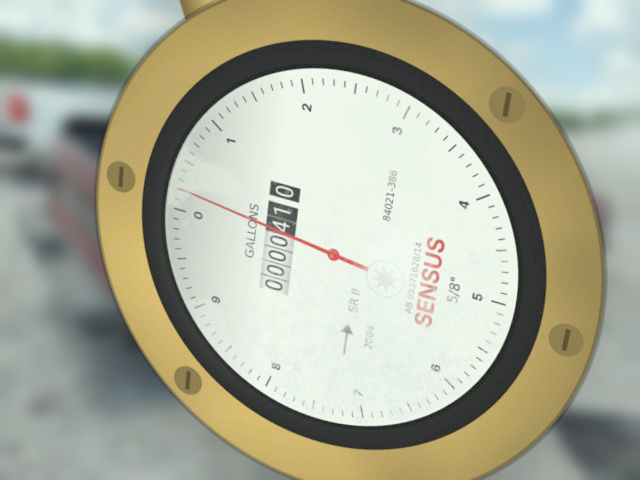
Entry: 410.2 gal
